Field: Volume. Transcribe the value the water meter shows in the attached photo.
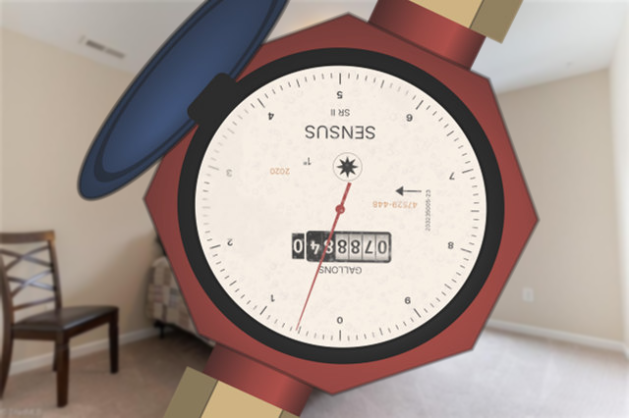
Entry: 788840.5 gal
